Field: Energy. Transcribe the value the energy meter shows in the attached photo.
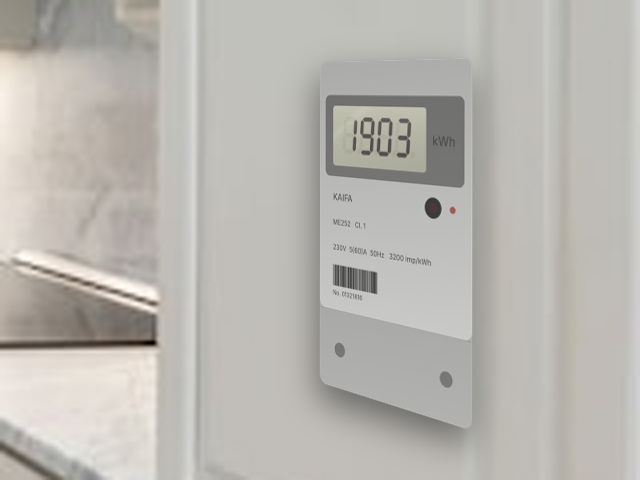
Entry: 1903 kWh
